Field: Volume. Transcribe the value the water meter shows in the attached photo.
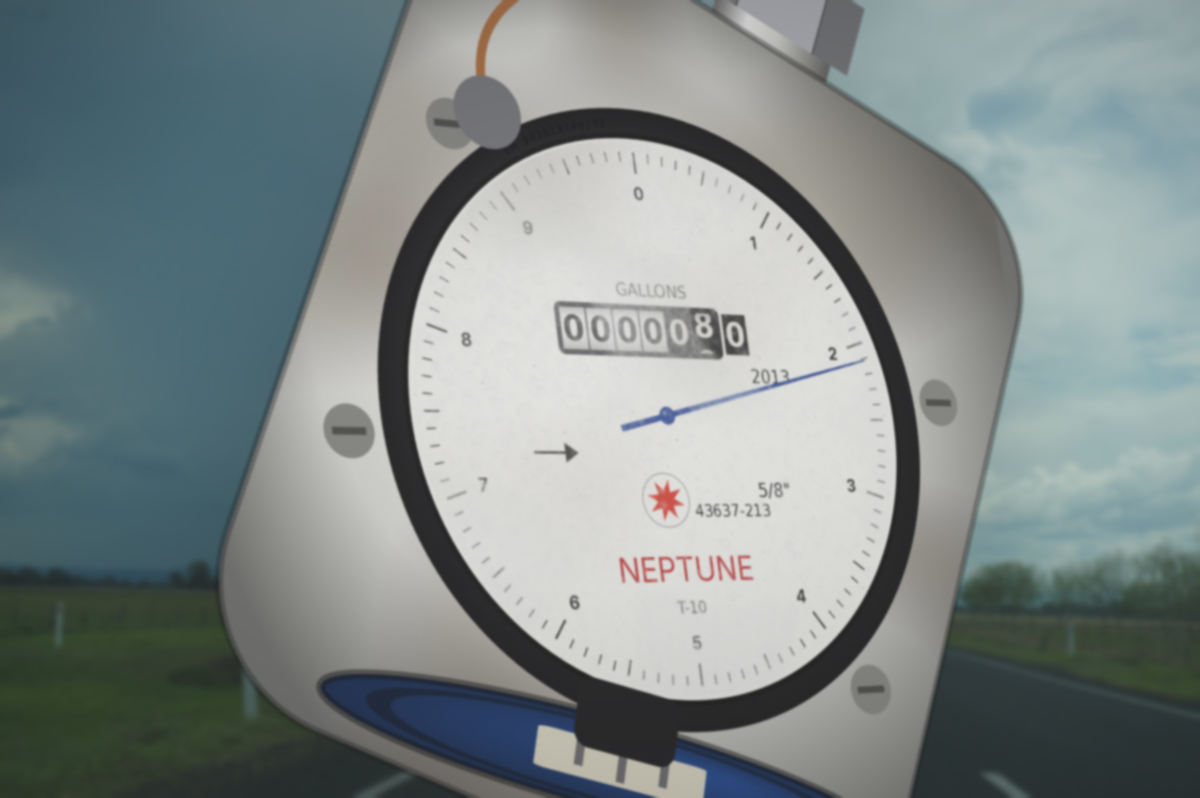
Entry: 82.1 gal
